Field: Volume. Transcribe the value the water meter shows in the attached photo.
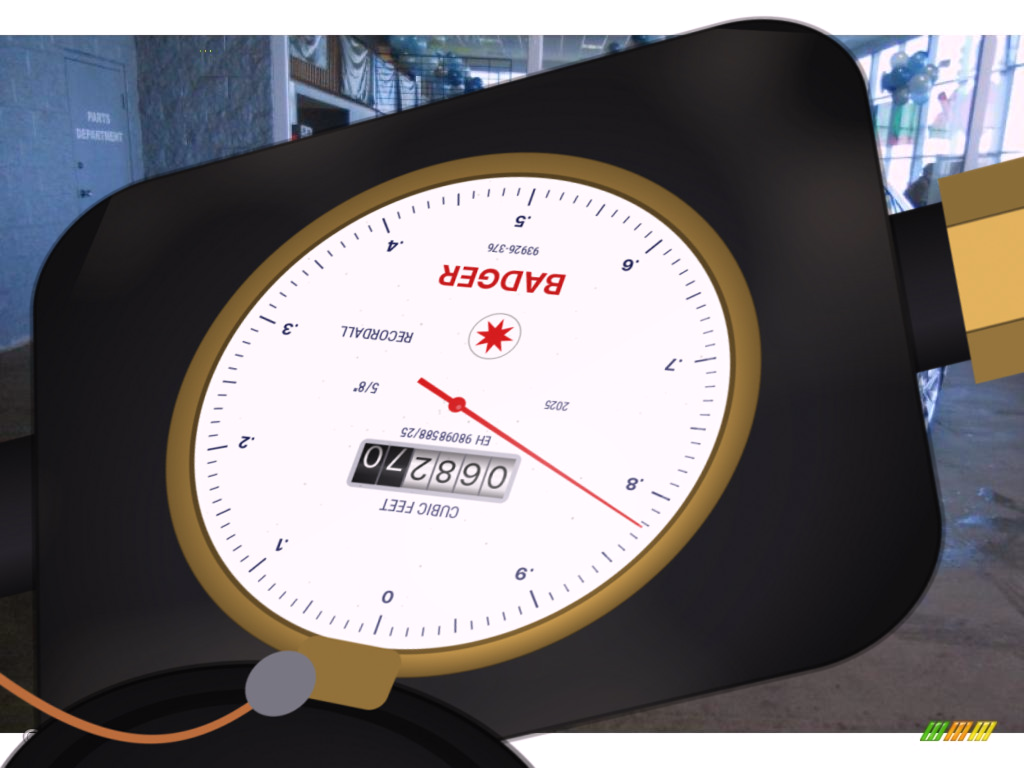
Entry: 68269.82 ft³
